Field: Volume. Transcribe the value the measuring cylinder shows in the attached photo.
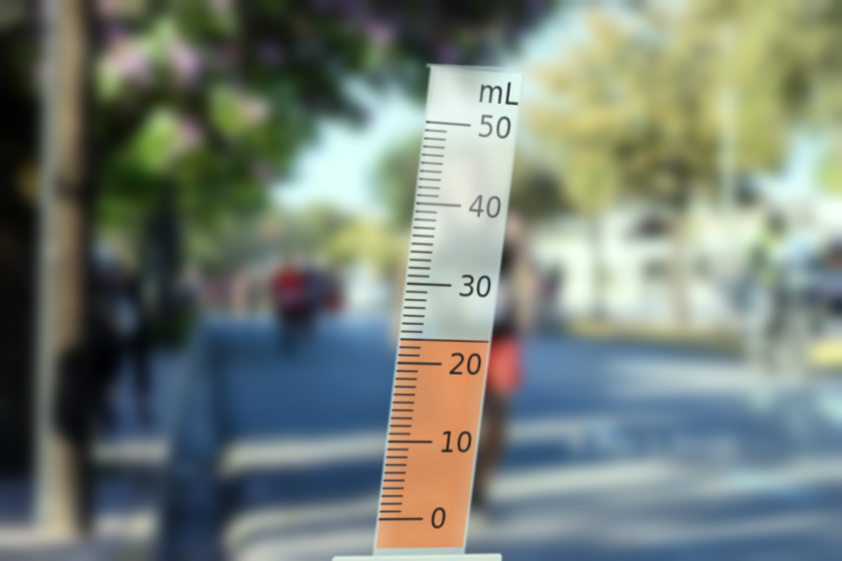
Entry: 23 mL
